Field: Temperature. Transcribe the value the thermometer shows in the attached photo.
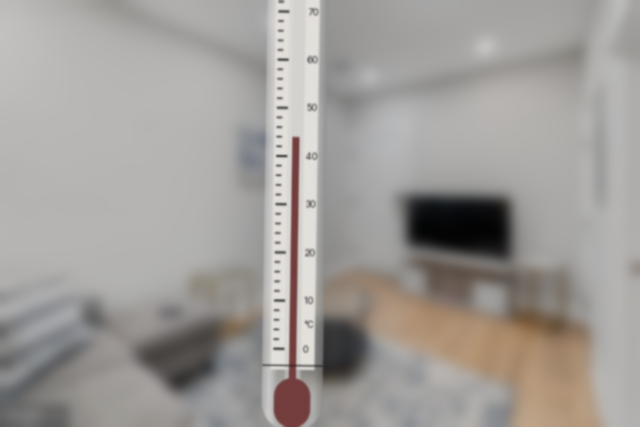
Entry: 44 °C
